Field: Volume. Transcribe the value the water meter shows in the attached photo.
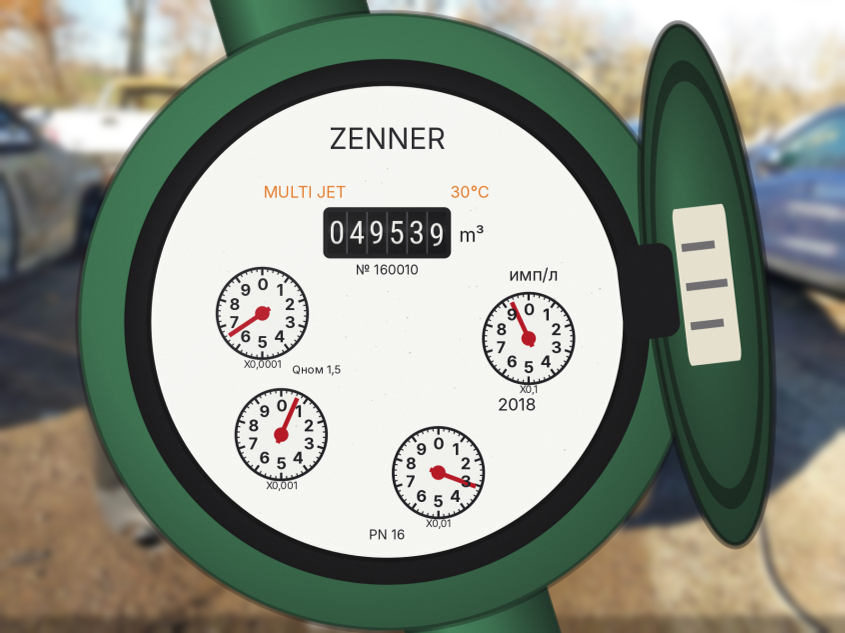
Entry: 49538.9306 m³
